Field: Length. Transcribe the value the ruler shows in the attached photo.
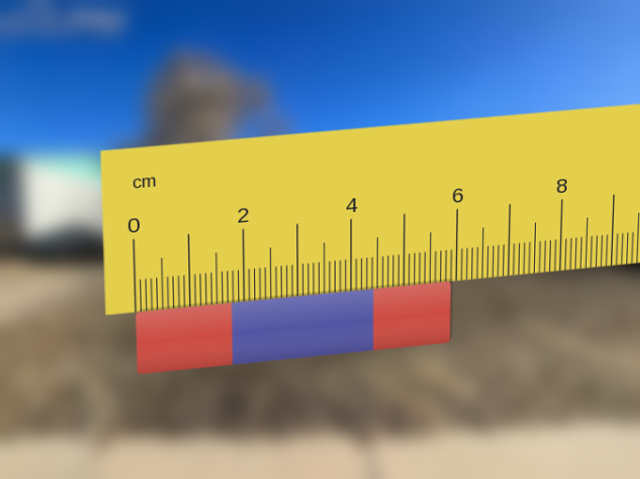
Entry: 5.9 cm
